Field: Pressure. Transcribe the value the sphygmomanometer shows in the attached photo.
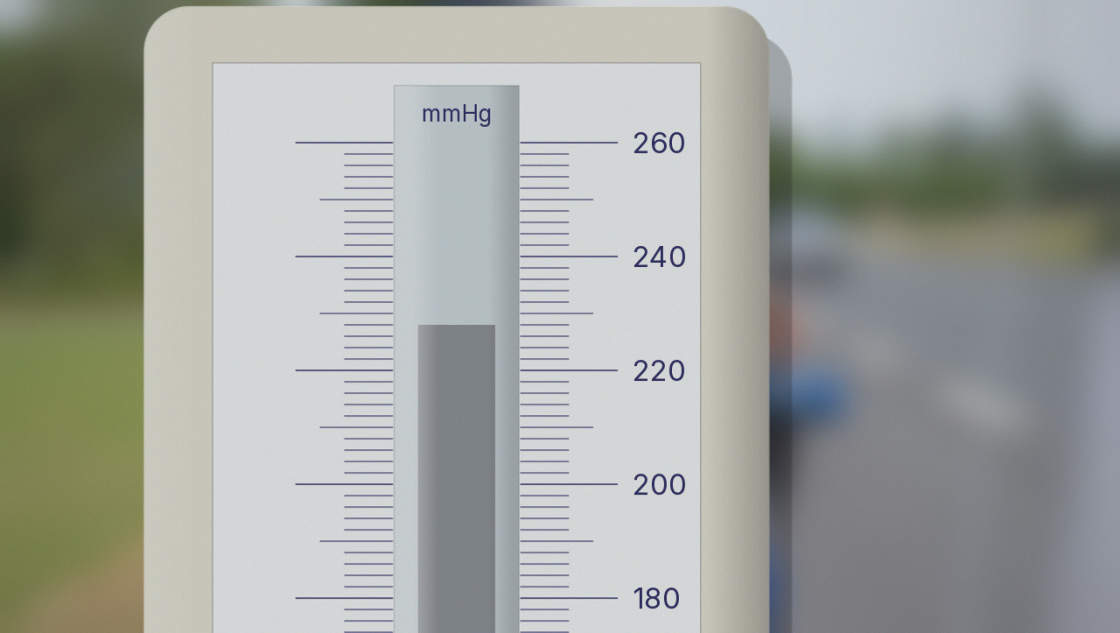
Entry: 228 mmHg
